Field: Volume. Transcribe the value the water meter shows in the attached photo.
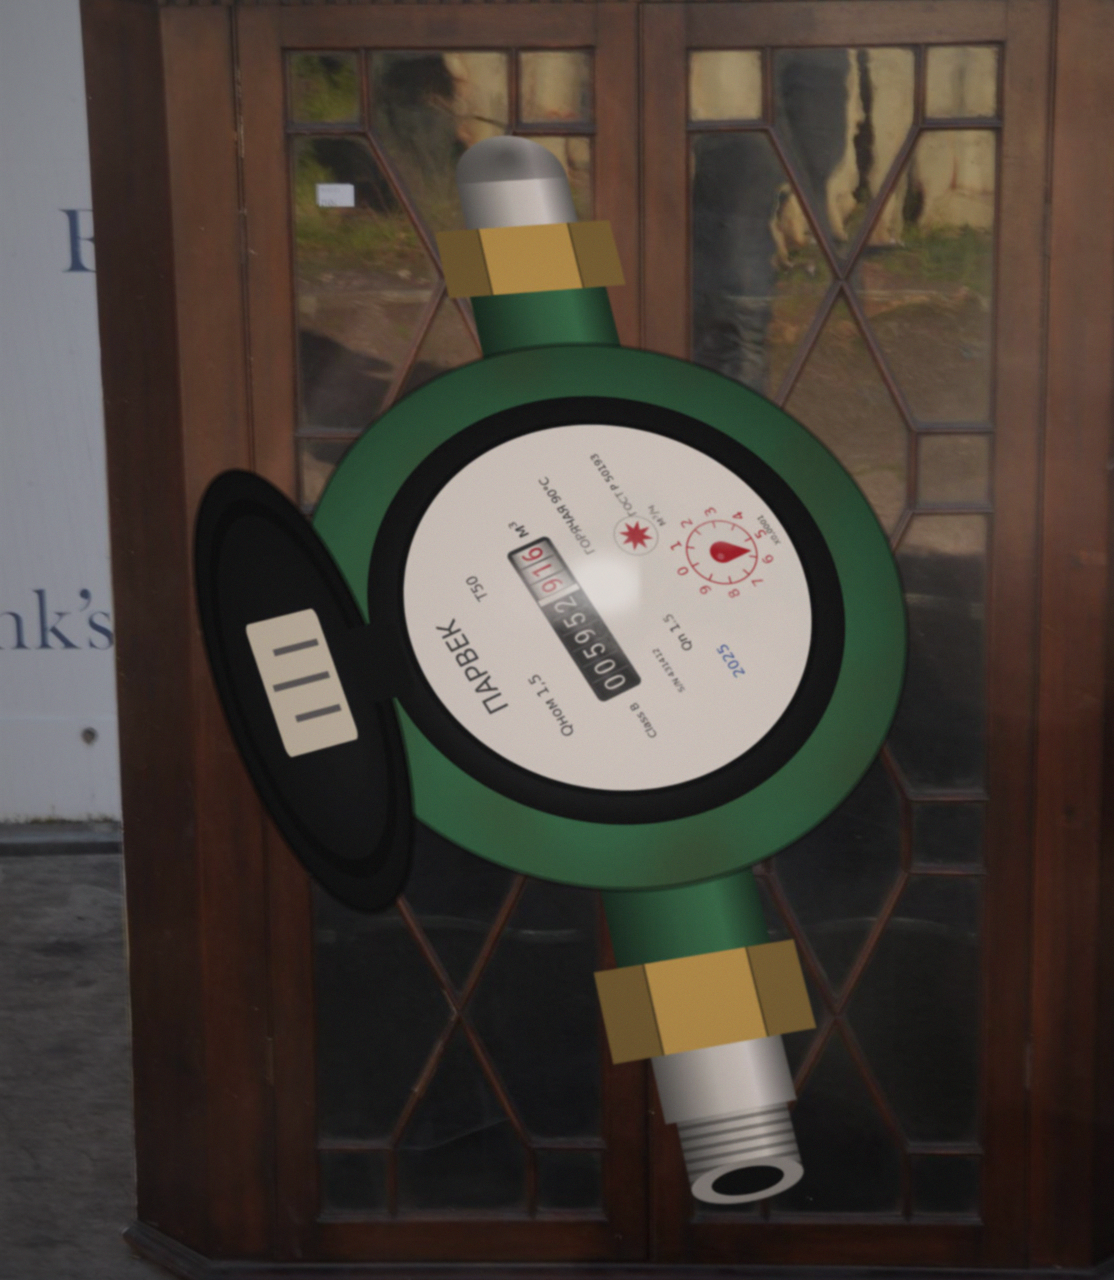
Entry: 5952.9165 m³
